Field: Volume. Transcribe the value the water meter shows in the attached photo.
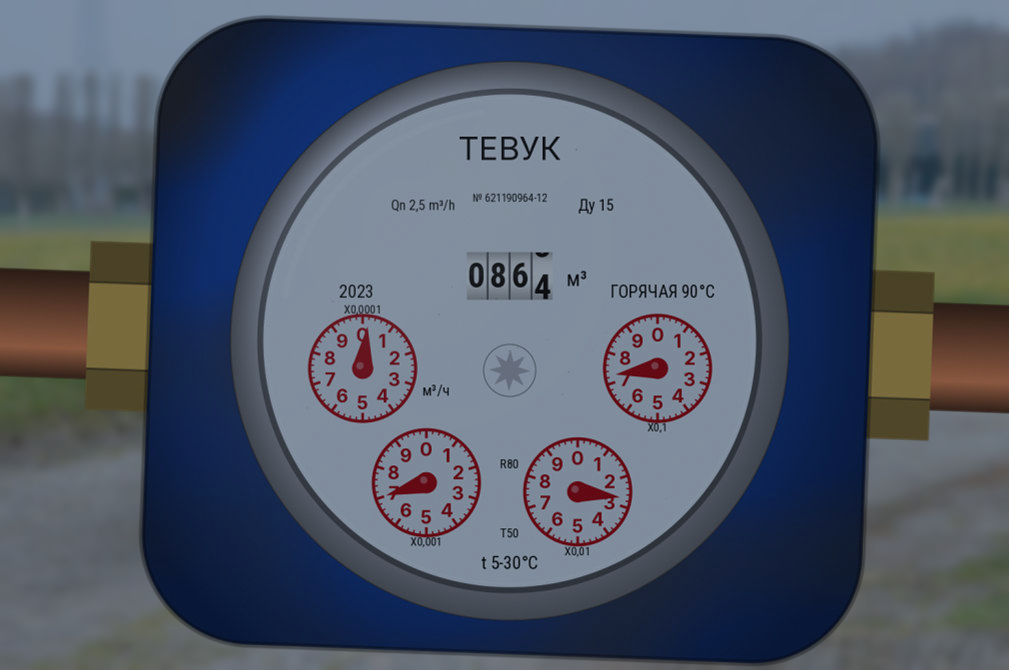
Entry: 863.7270 m³
